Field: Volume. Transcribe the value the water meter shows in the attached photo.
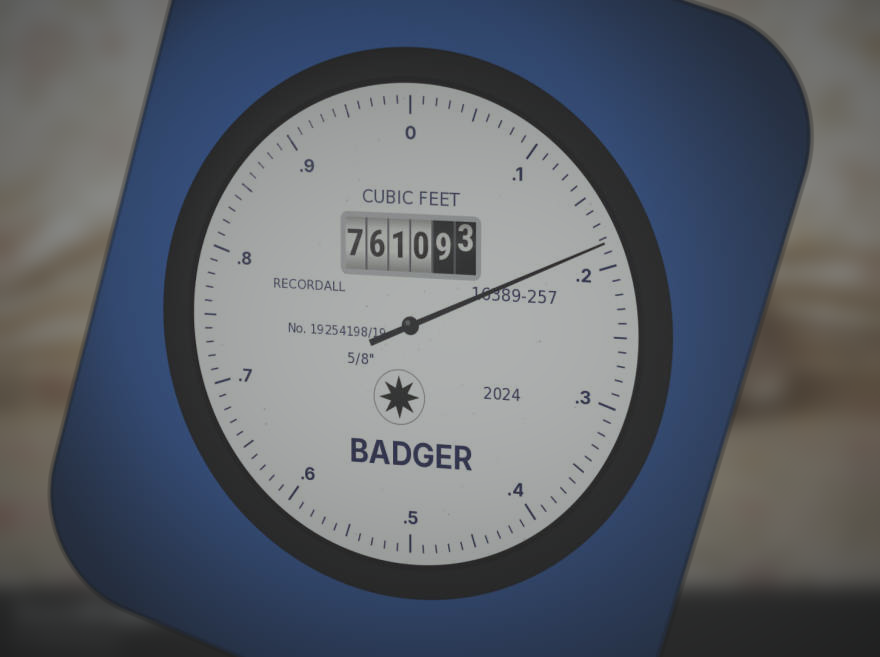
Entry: 761093.18 ft³
